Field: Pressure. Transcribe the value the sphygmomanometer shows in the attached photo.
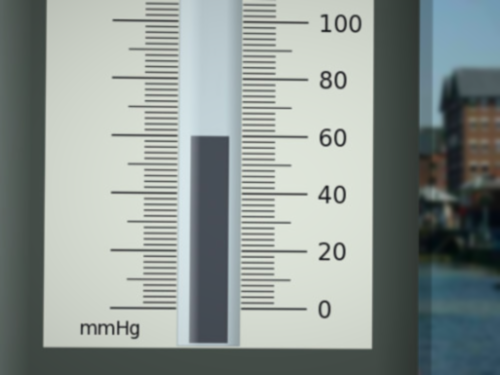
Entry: 60 mmHg
